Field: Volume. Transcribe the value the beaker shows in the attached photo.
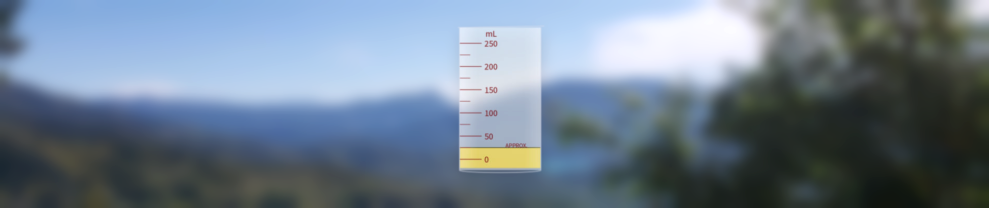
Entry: 25 mL
